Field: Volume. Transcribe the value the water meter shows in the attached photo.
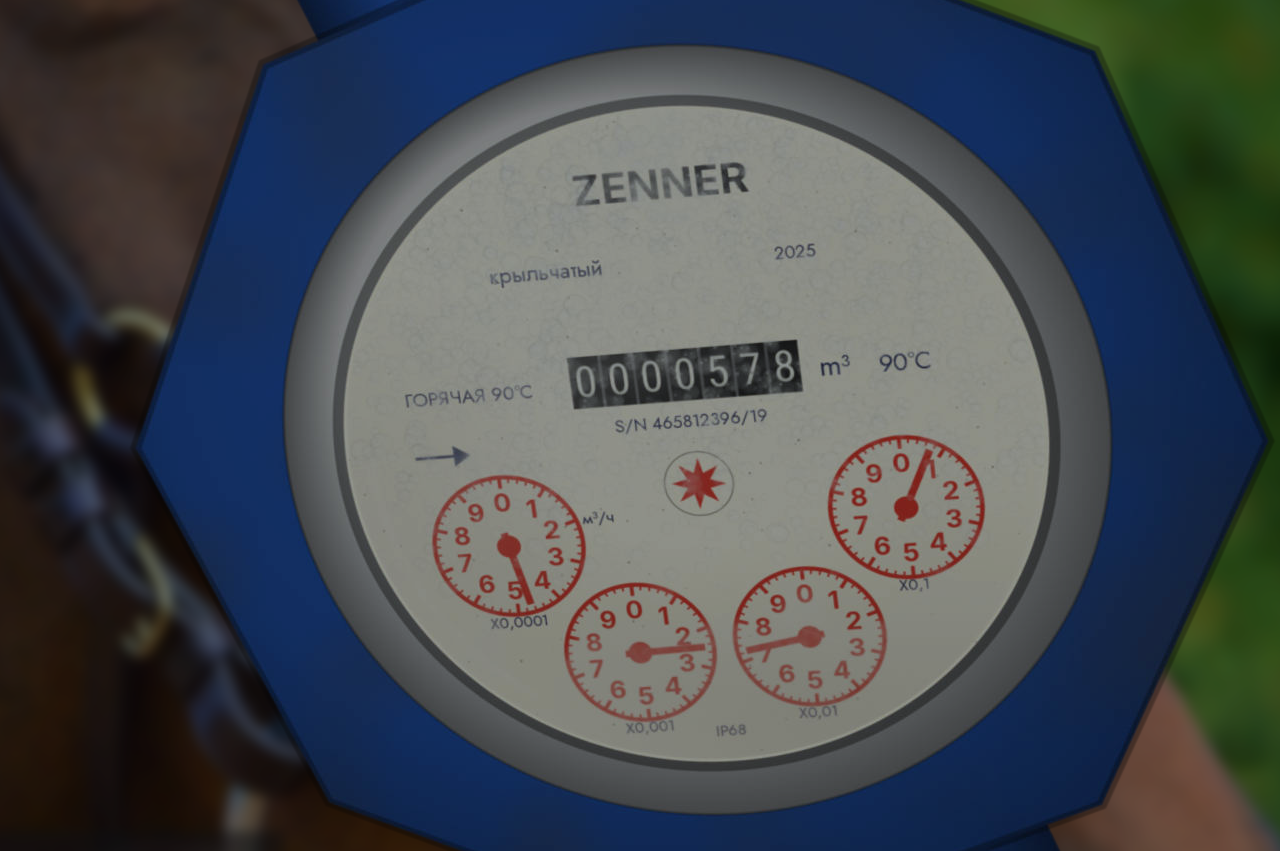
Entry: 578.0724 m³
